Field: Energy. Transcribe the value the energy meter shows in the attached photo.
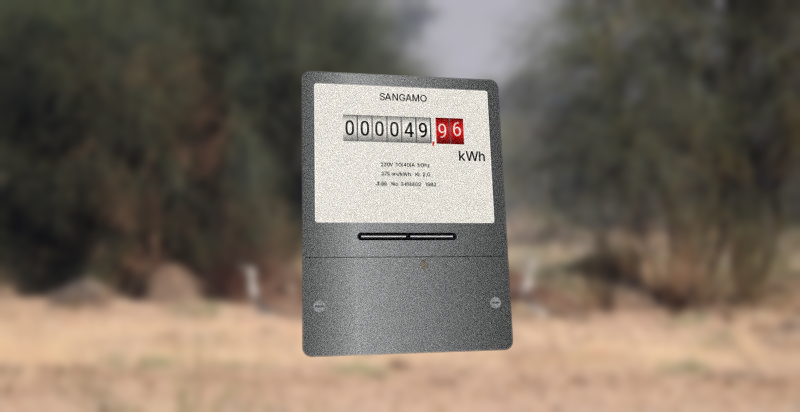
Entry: 49.96 kWh
